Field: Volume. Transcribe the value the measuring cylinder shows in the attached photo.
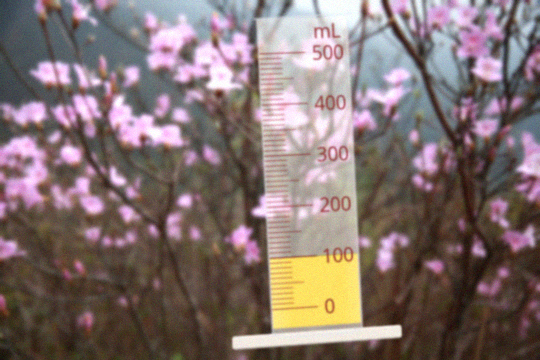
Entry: 100 mL
